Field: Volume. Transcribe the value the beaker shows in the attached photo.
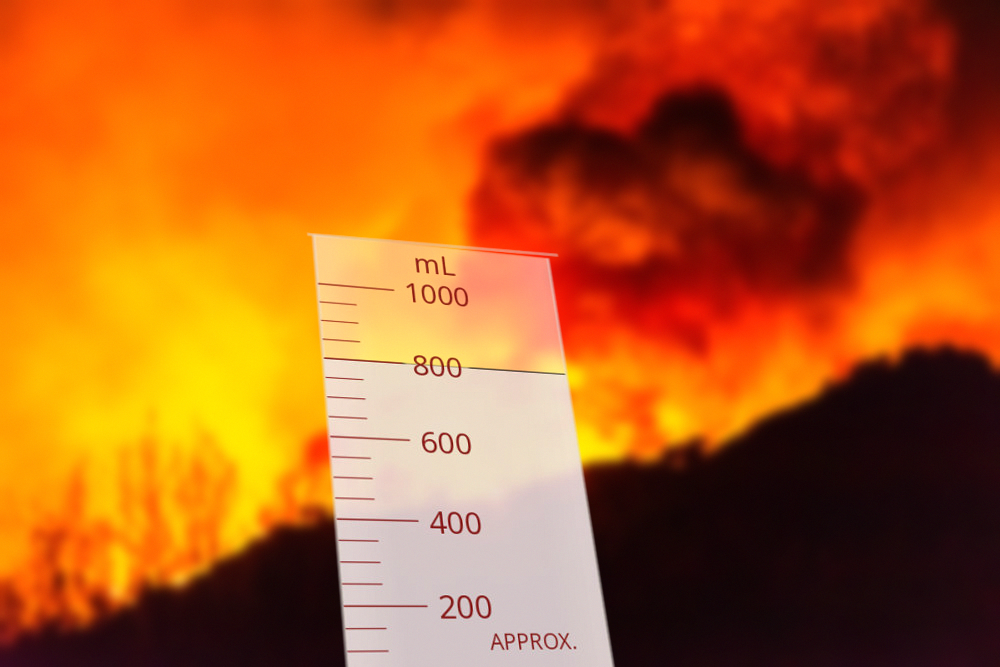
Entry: 800 mL
